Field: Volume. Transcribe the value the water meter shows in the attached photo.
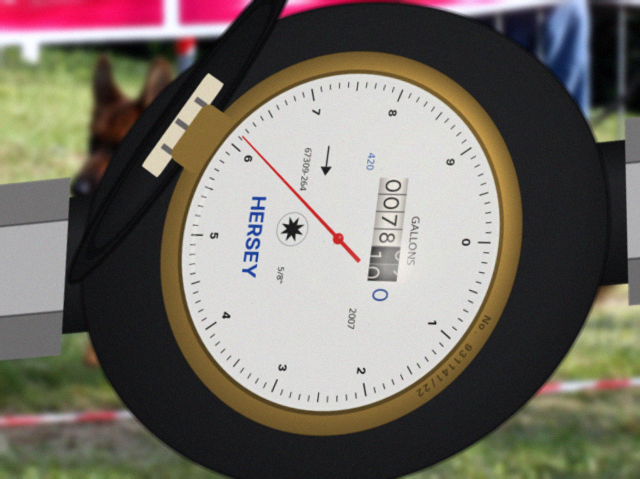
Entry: 78096.1 gal
